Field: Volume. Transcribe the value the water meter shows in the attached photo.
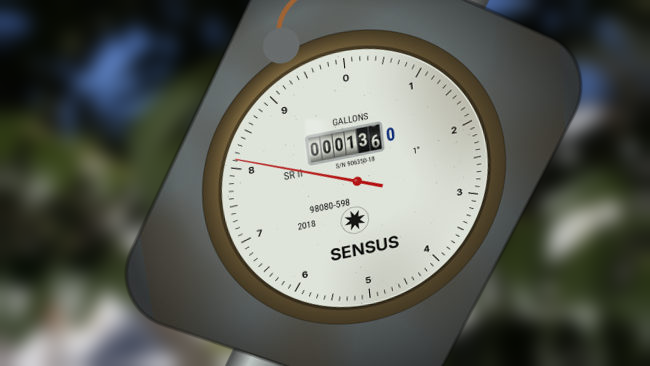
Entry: 1358.1 gal
